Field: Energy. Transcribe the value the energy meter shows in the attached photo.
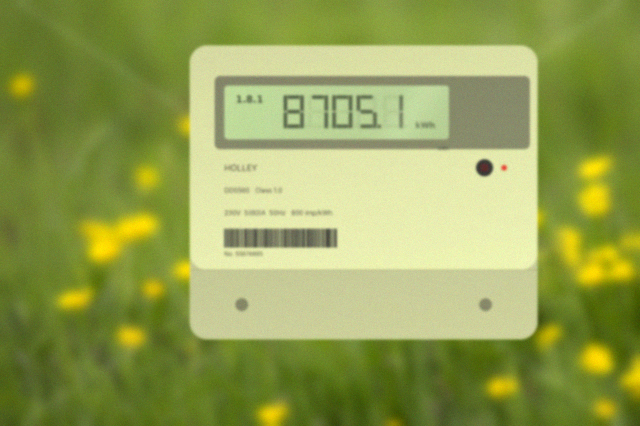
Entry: 8705.1 kWh
